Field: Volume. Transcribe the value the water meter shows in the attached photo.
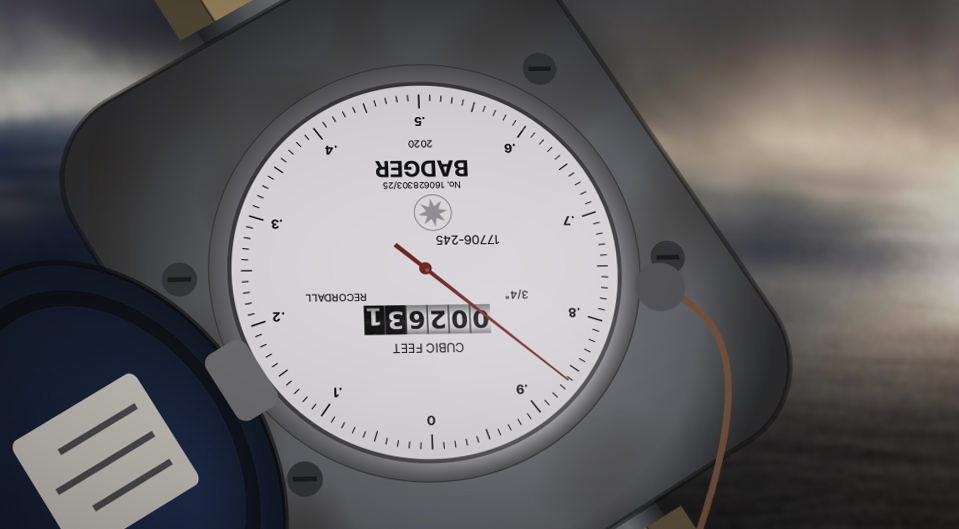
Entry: 2630.86 ft³
